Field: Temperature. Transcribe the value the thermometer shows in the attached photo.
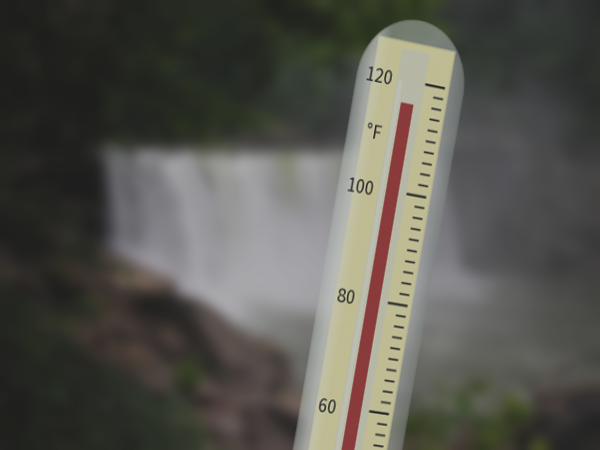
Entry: 116 °F
